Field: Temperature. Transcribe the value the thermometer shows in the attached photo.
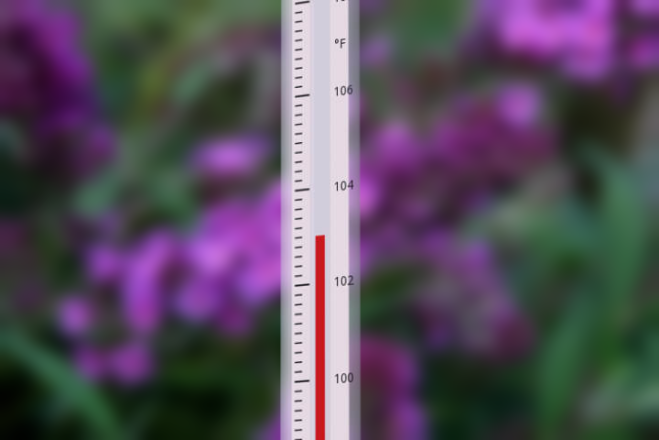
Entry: 103 °F
